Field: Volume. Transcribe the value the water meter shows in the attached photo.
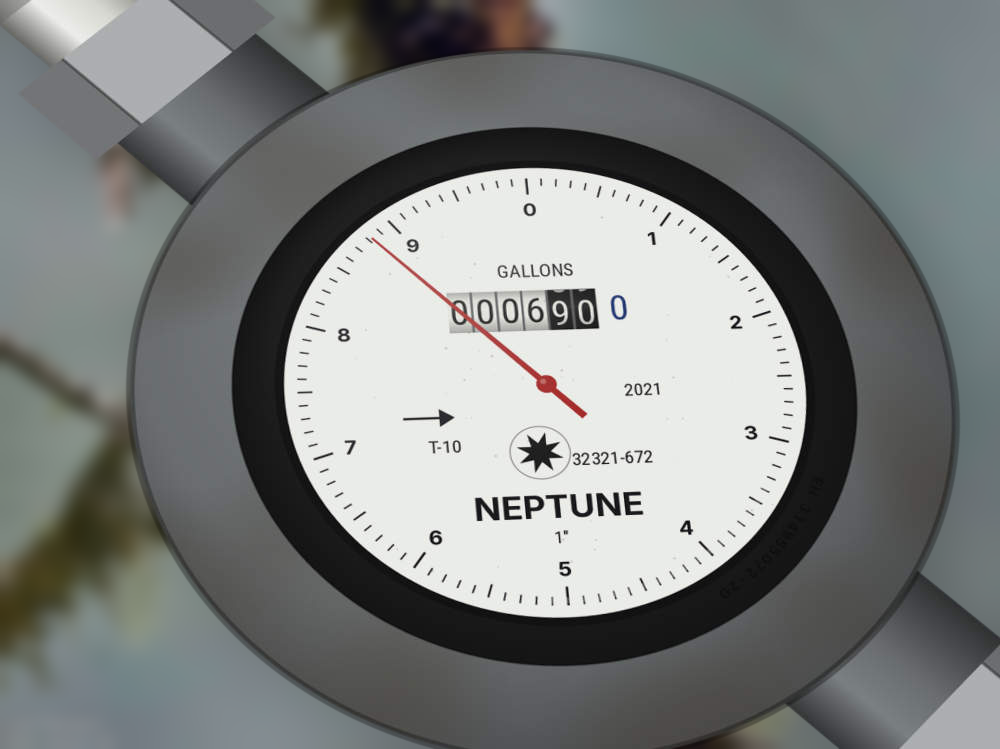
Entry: 6898.8 gal
